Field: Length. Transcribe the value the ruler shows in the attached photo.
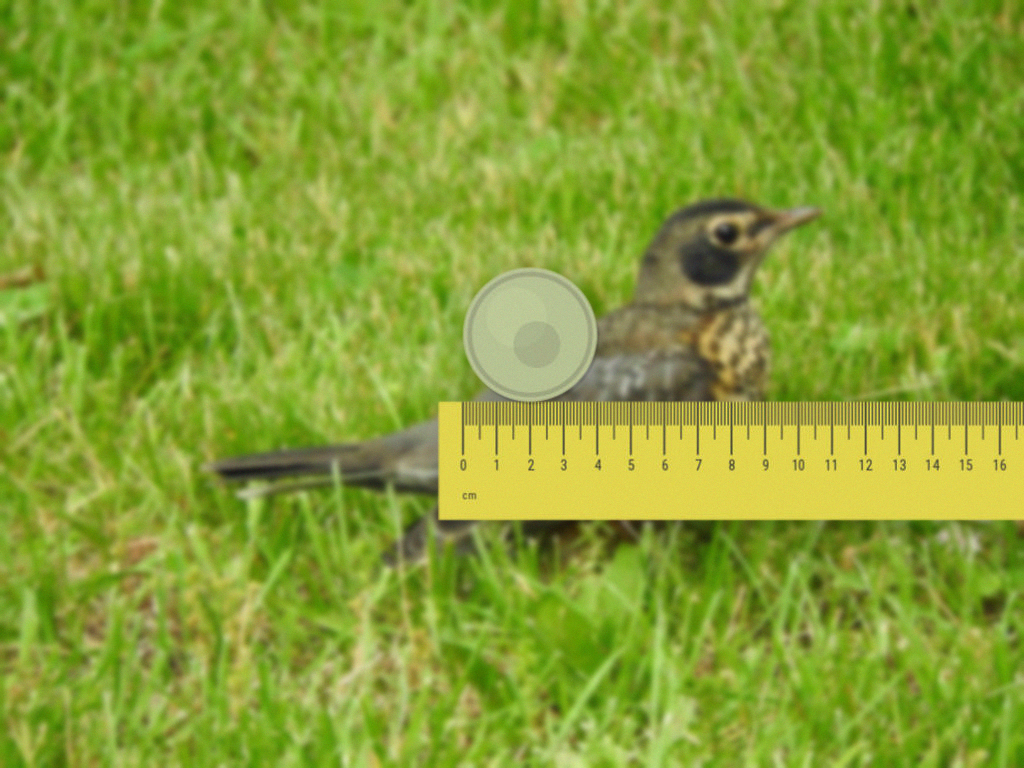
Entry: 4 cm
